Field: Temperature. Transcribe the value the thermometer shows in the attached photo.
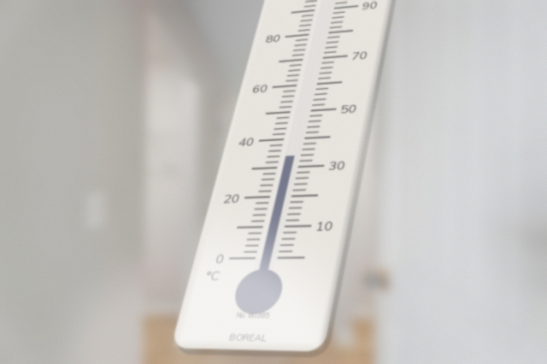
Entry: 34 °C
